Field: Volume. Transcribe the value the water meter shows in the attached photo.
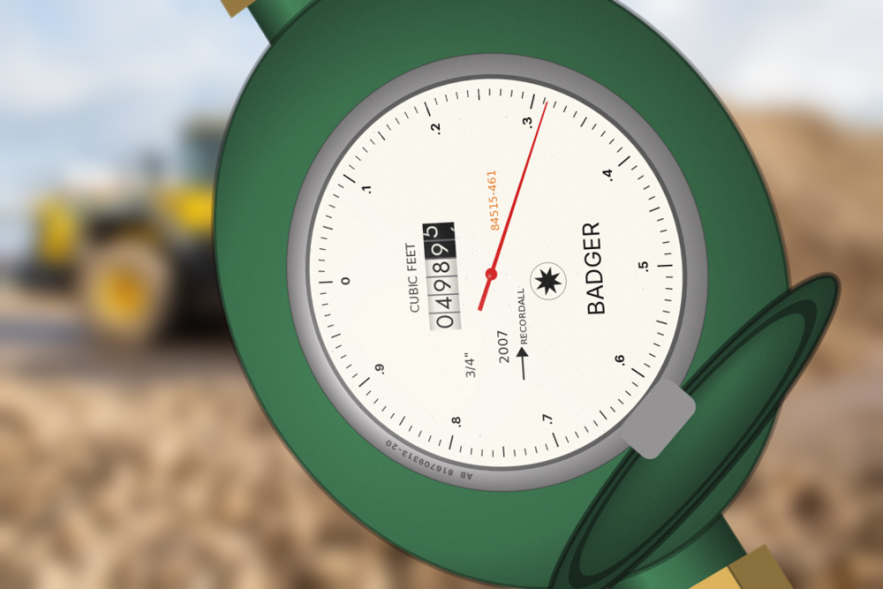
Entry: 49895.31 ft³
